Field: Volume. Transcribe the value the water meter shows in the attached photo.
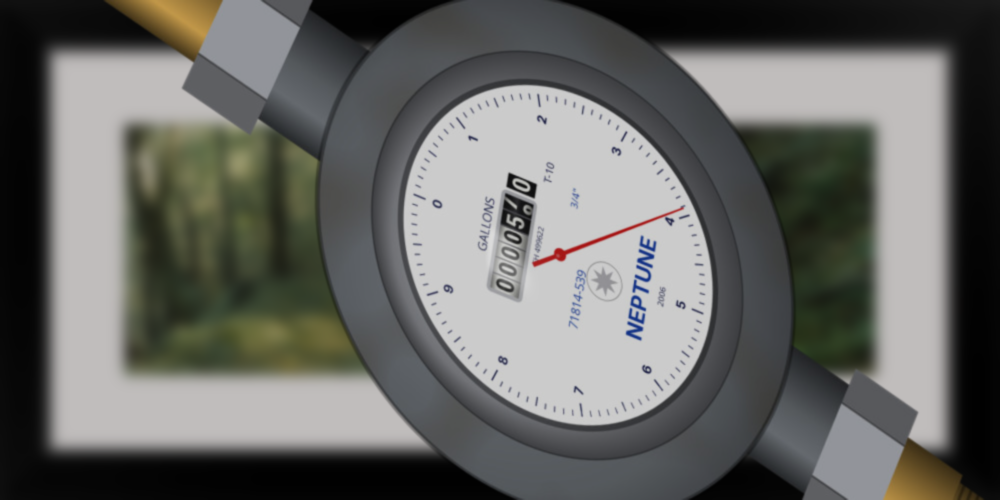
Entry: 573.9 gal
